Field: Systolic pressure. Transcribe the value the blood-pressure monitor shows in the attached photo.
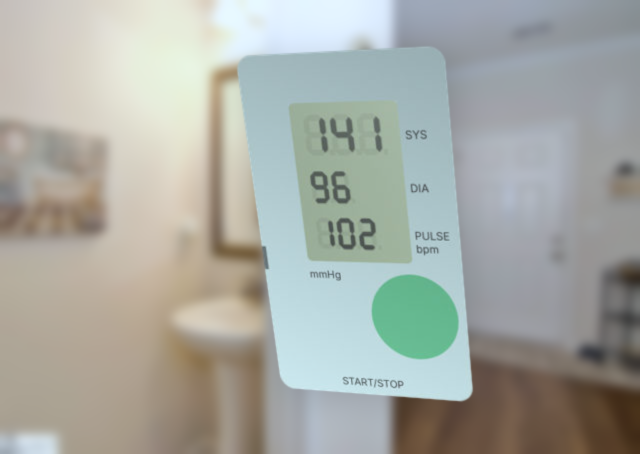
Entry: 141 mmHg
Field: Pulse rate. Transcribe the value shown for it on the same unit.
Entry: 102 bpm
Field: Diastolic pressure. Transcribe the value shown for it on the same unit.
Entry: 96 mmHg
